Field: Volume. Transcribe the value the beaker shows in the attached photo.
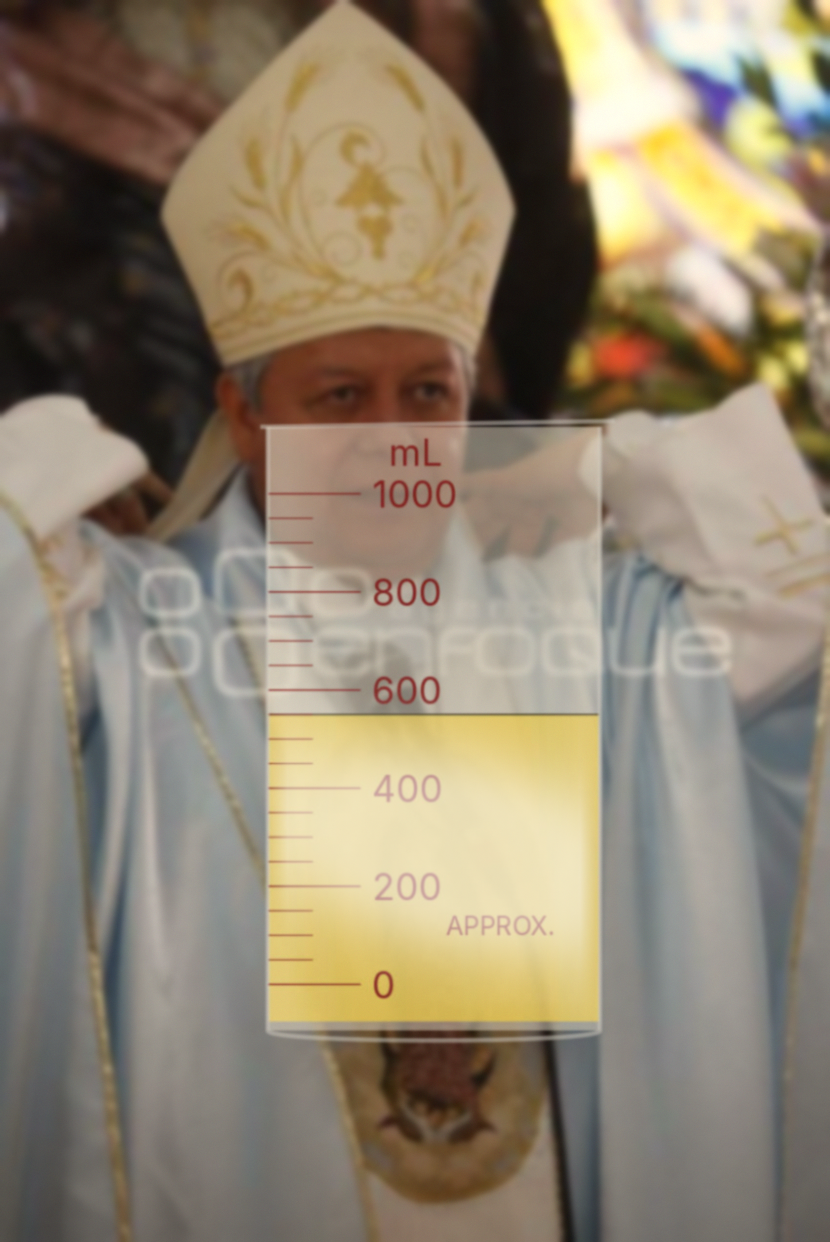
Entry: 550 mL
